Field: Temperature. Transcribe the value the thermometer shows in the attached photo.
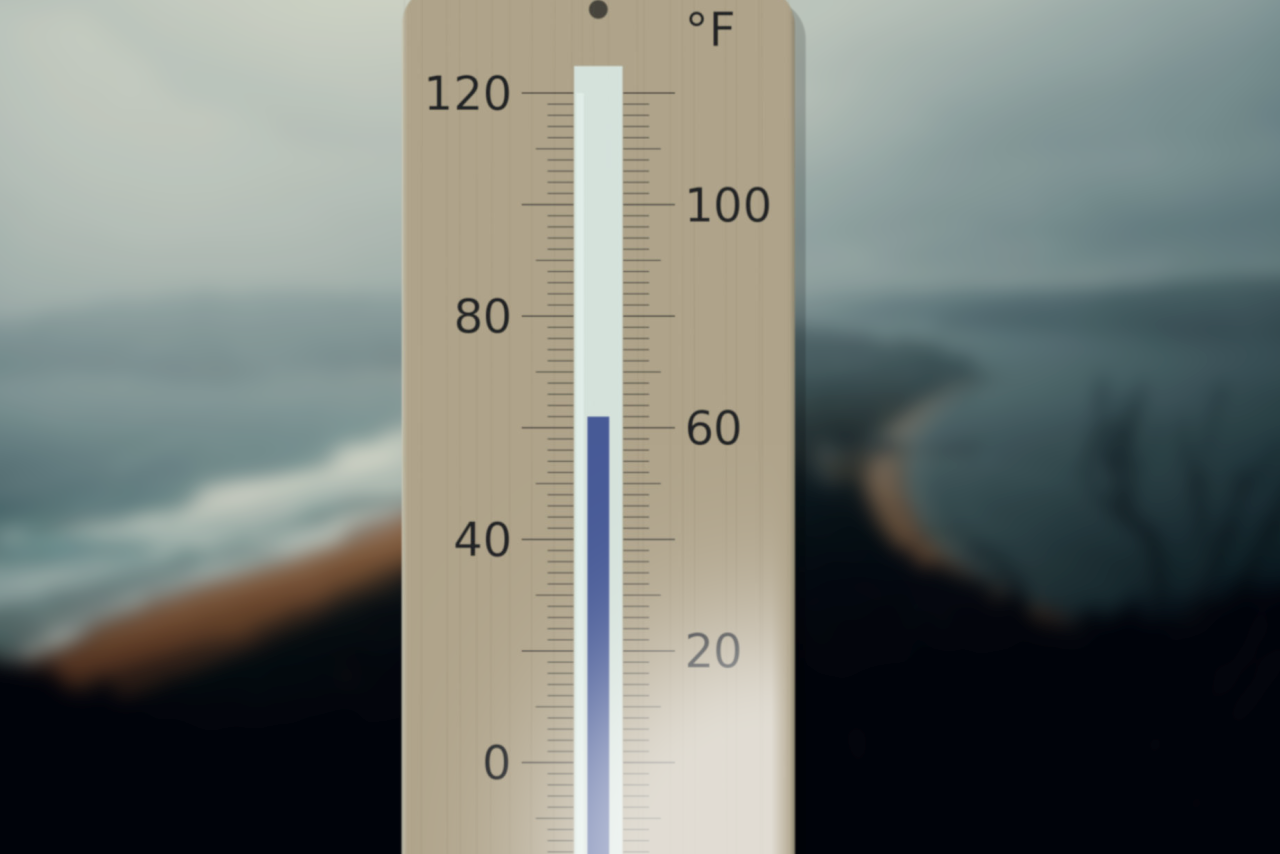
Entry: 62 °F
